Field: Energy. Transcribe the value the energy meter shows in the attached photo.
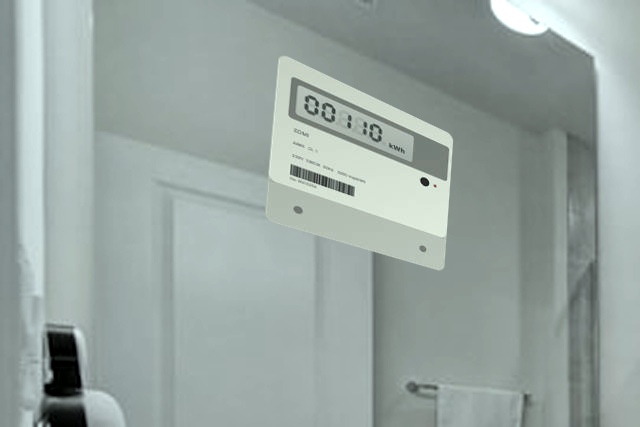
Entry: 110 kWh
